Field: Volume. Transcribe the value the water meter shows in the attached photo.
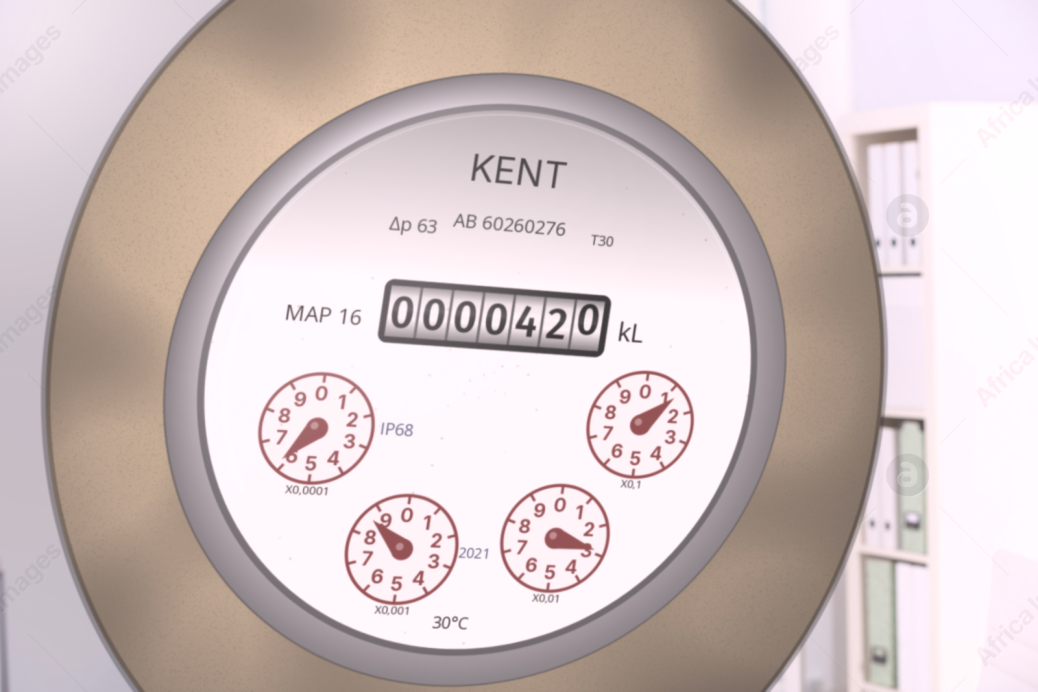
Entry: 420.1286 kL
